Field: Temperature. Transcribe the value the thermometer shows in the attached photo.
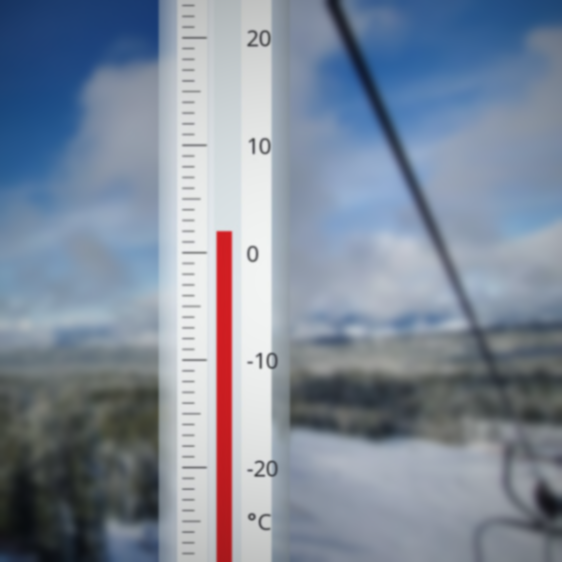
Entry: 2 °C
